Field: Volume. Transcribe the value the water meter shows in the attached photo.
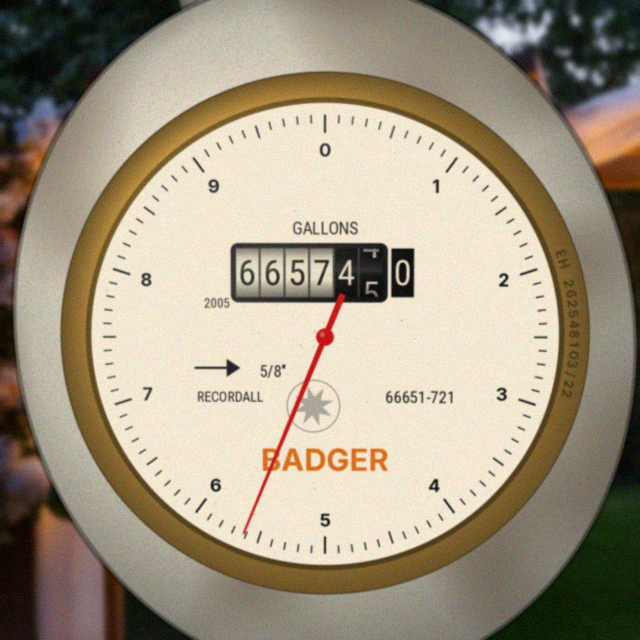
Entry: 6657445.6 gal
